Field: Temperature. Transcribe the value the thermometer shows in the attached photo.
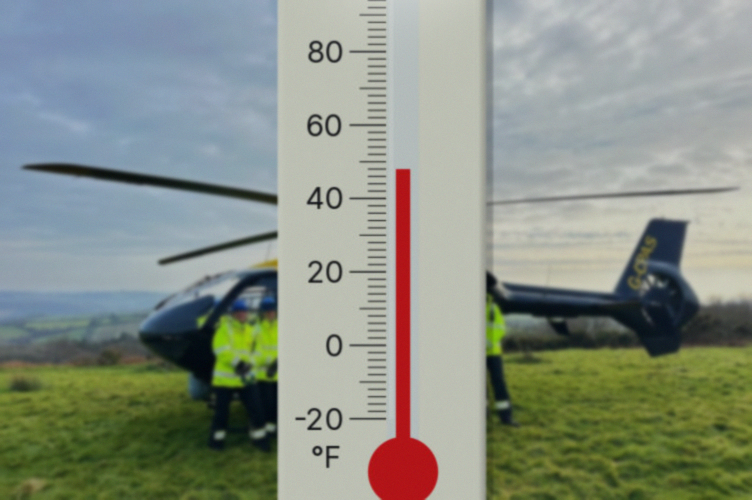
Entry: 48 °F
